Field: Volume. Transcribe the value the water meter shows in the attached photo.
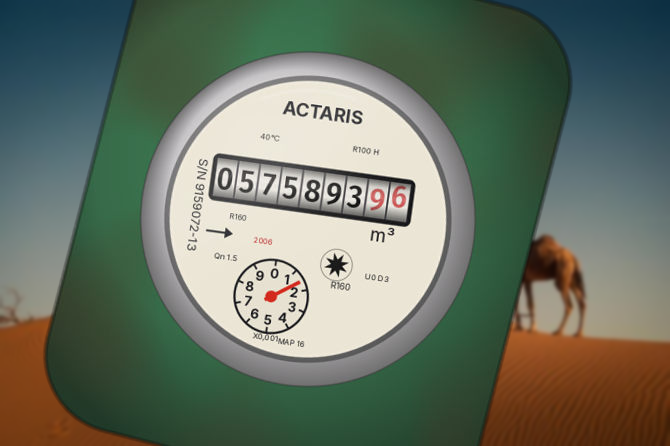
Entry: 575893.961 m³
